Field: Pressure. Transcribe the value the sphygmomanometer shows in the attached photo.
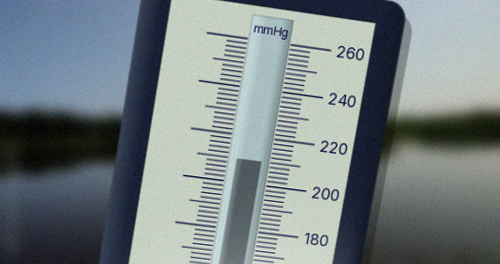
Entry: 210 mmHg
